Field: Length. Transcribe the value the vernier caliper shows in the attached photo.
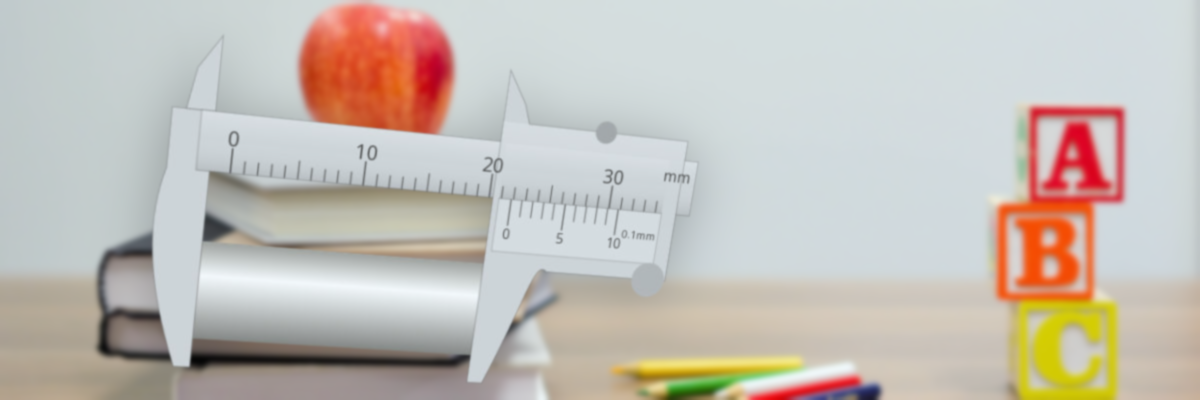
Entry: 21.8 mm
